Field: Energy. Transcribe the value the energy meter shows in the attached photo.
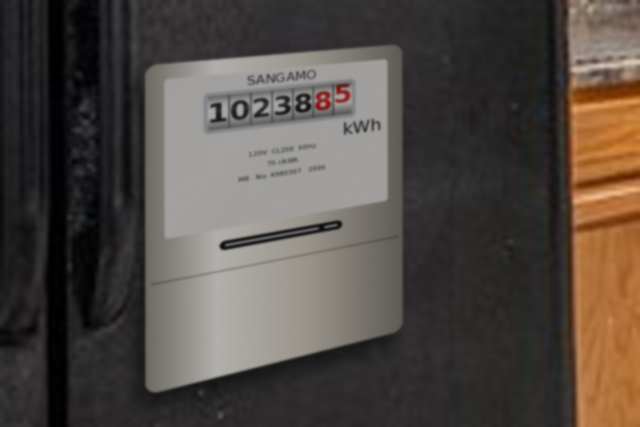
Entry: 10238.85 kWh
